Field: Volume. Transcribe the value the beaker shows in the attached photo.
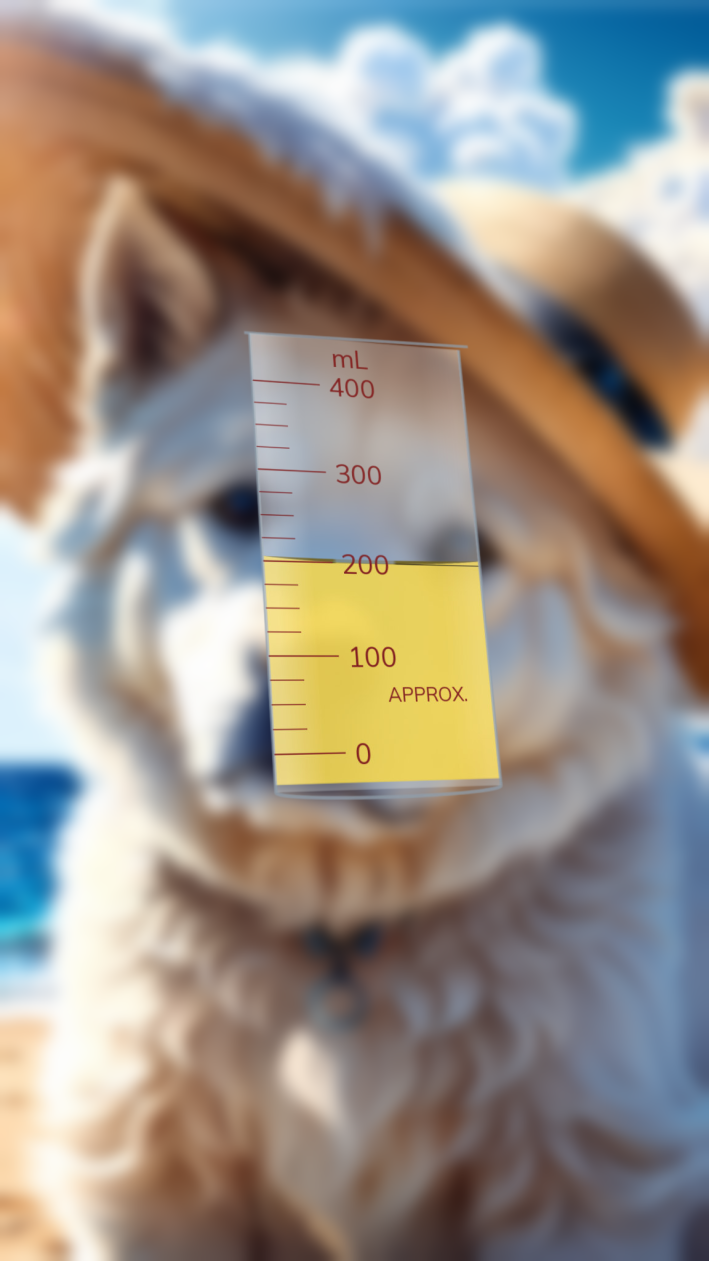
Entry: 200 mL
